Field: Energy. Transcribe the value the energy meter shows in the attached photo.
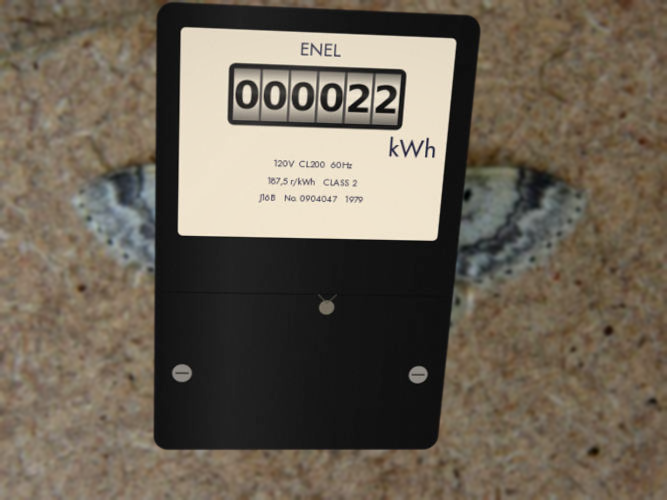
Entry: 22 kWh
